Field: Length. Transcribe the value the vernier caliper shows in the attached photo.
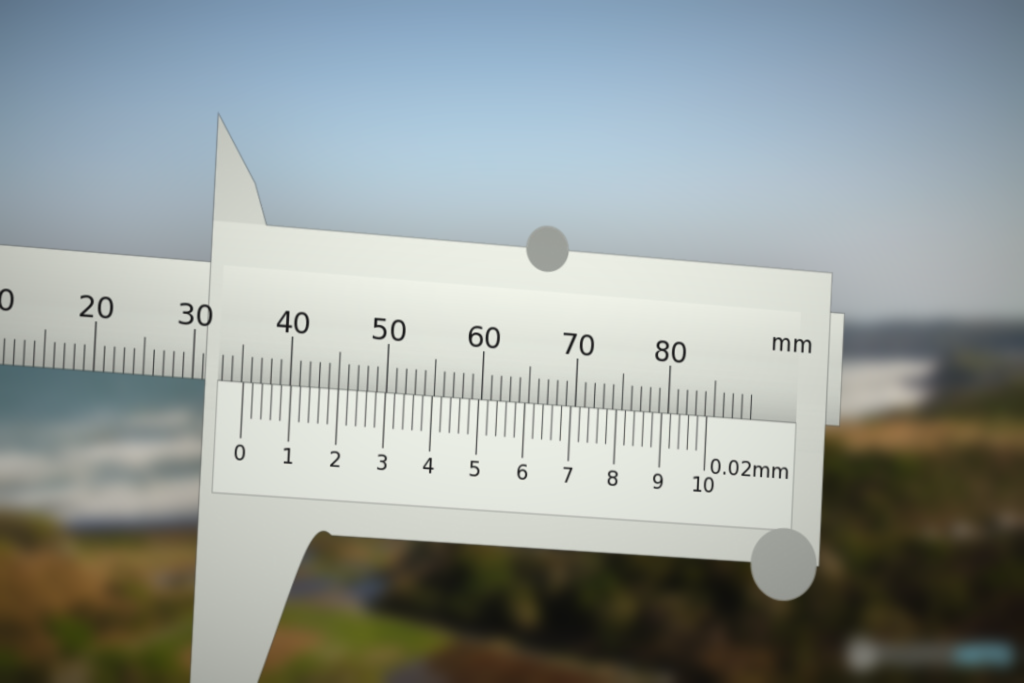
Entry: 35.2 mm
